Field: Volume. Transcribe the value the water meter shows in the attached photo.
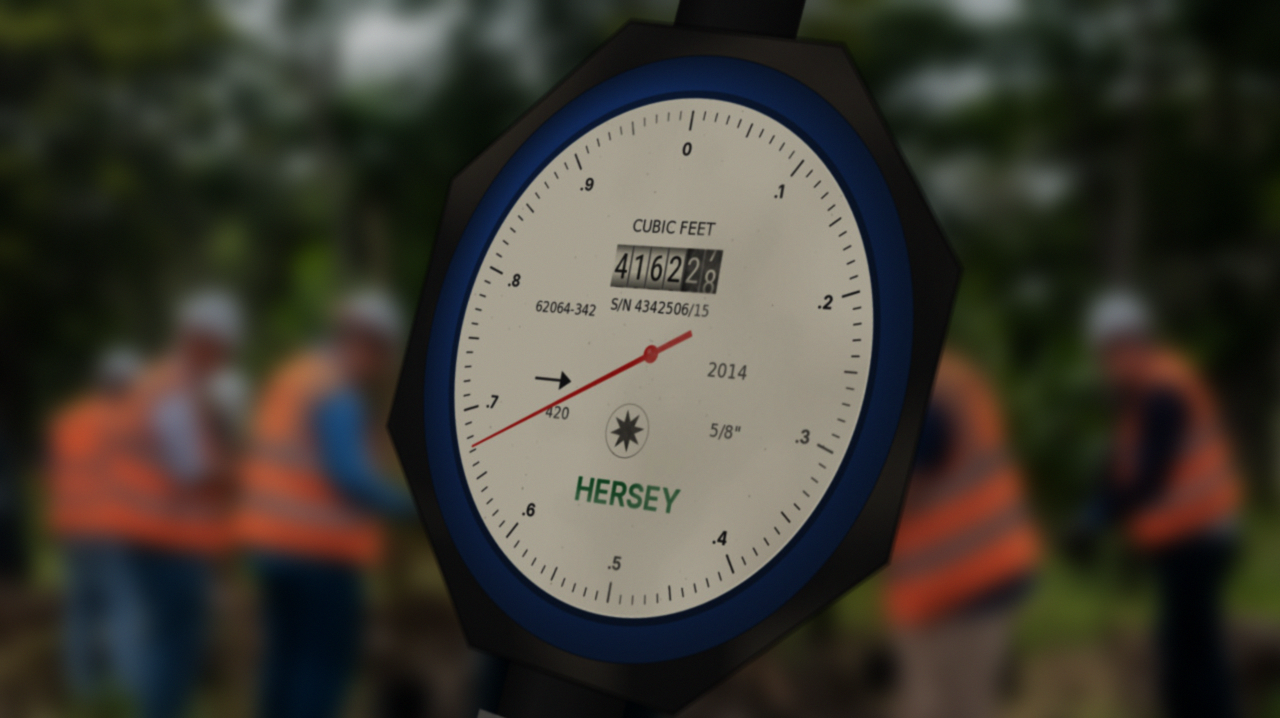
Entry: 416227.67 ft³
